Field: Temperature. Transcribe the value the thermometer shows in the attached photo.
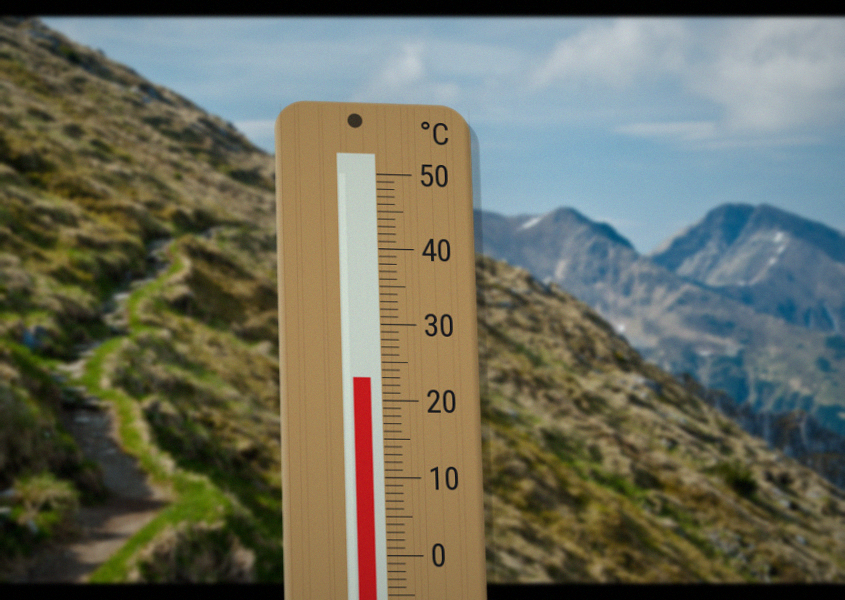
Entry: 23 °C
